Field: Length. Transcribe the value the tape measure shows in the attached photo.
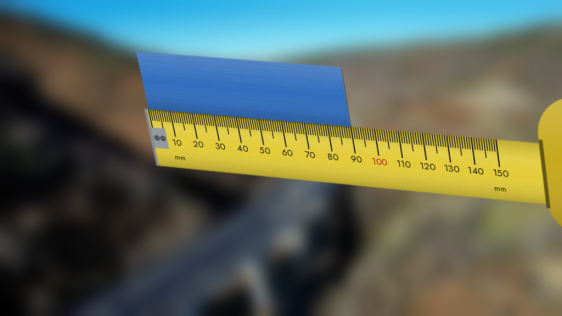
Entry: 90 mm
